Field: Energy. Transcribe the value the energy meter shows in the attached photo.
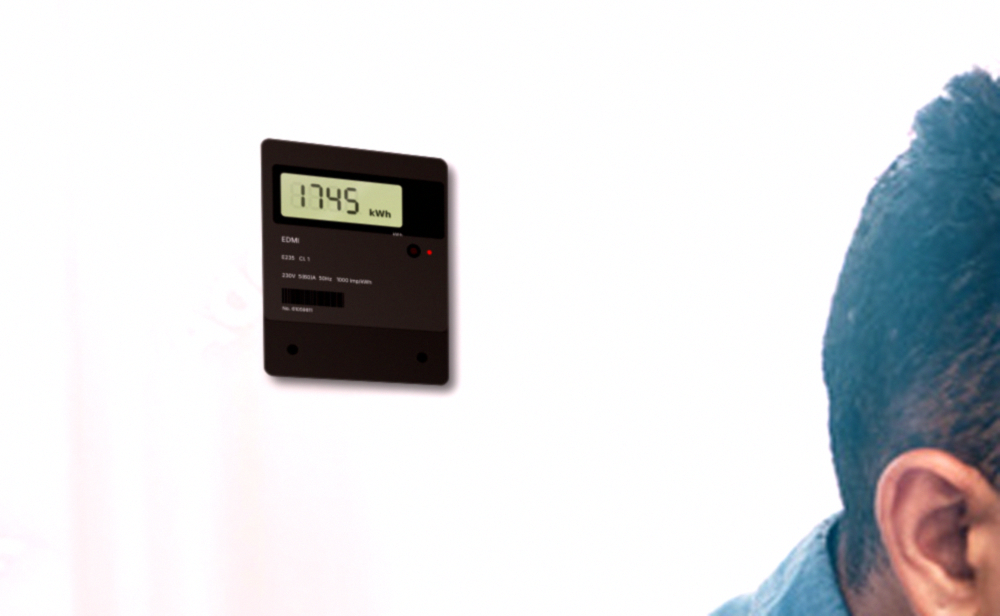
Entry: 1745 kWh
